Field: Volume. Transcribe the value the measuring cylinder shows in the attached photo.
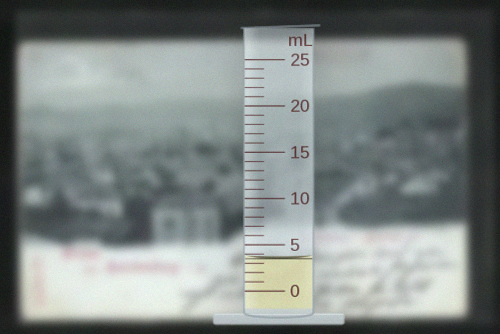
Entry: 3.5 mL
